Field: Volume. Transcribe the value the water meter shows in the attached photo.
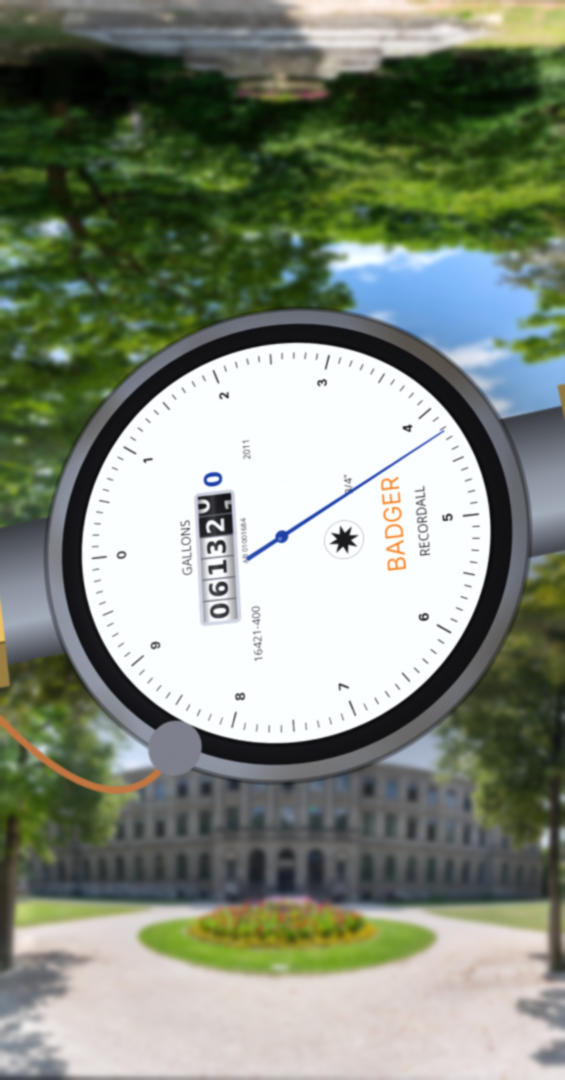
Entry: 613204.2 gal
